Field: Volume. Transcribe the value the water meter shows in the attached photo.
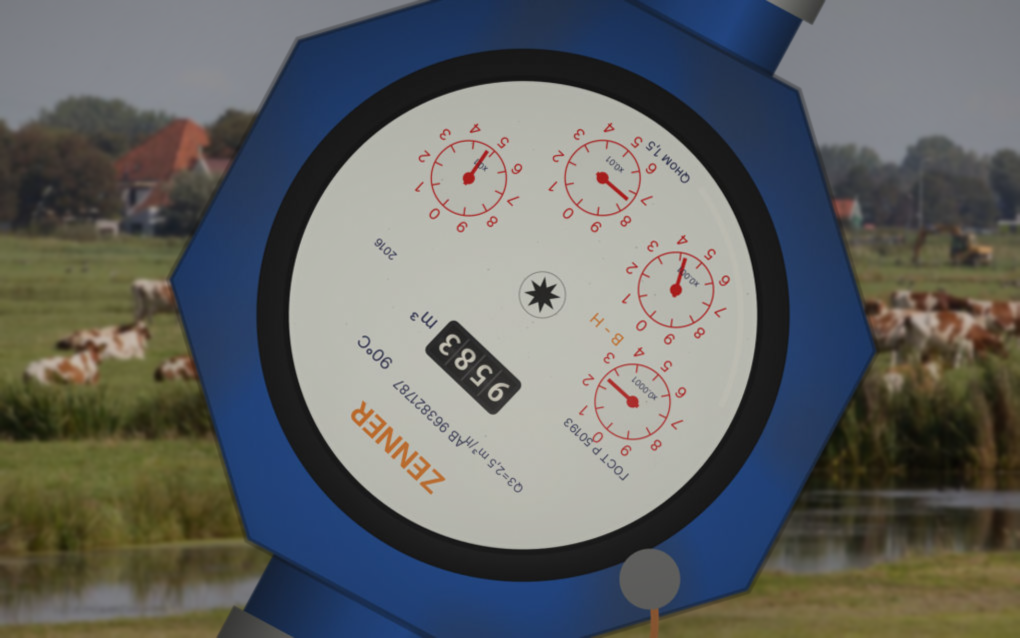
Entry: 9583.4742 m³
